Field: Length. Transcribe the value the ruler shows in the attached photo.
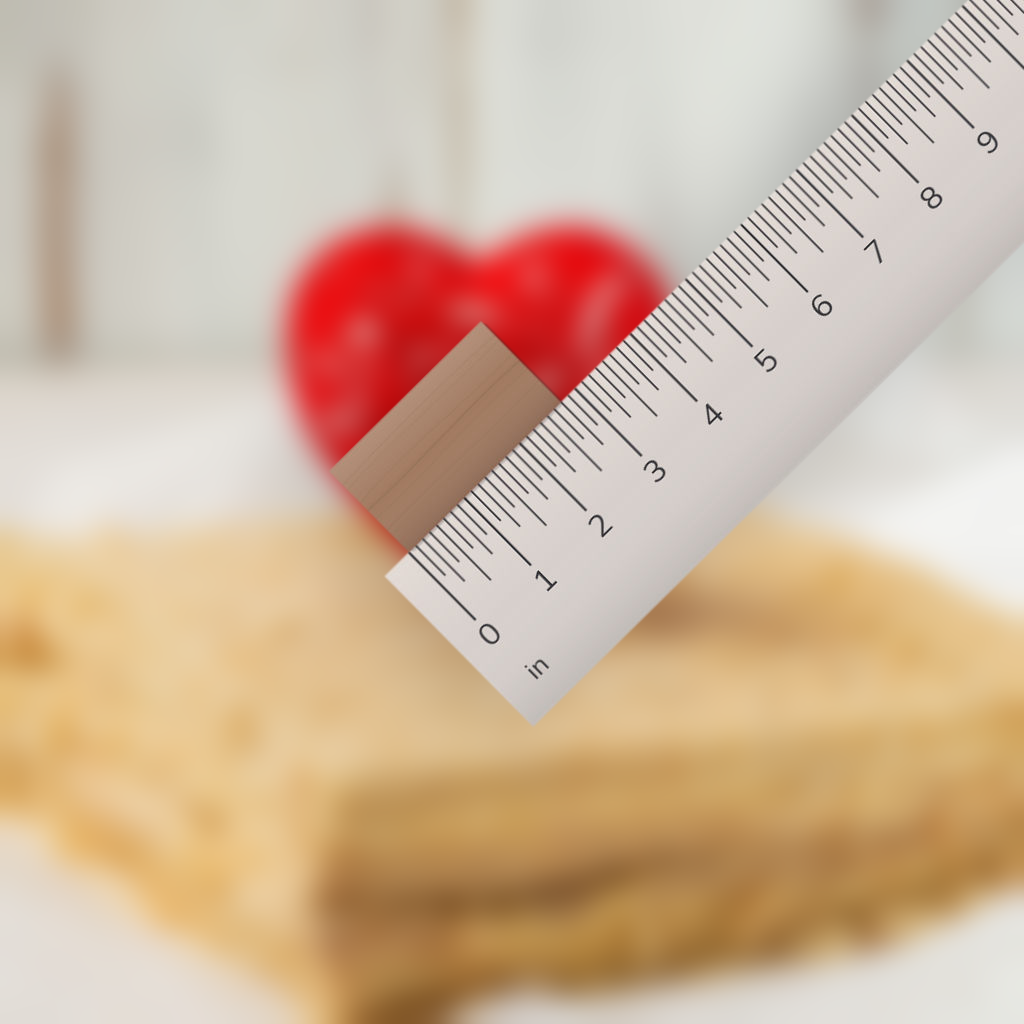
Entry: 2.75 in
